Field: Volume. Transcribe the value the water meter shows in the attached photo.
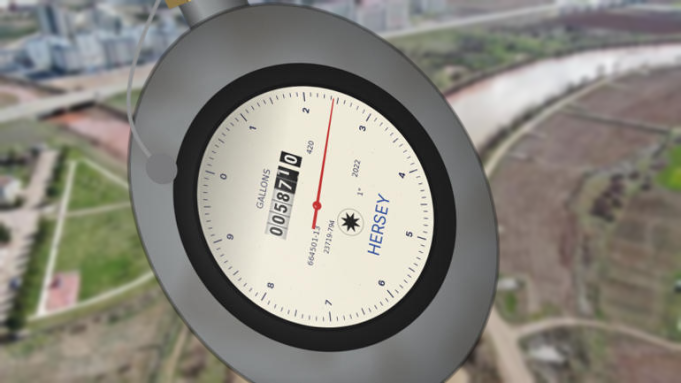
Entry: 58712.4 gal
